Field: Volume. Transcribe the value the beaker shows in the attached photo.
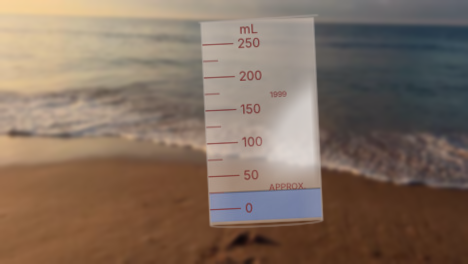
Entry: 25 mL
